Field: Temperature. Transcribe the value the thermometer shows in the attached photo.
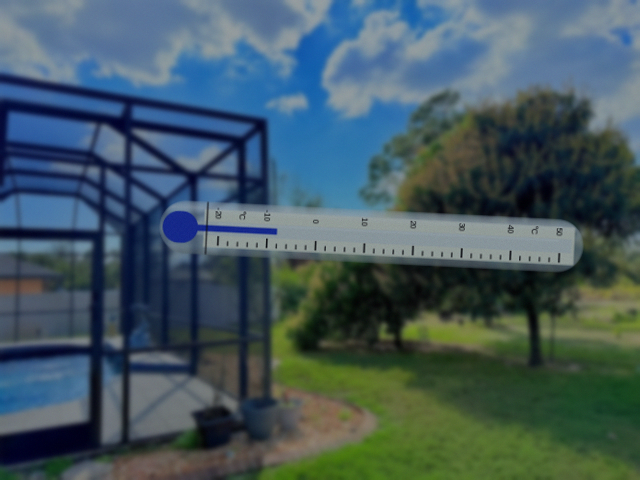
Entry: -8 °C
